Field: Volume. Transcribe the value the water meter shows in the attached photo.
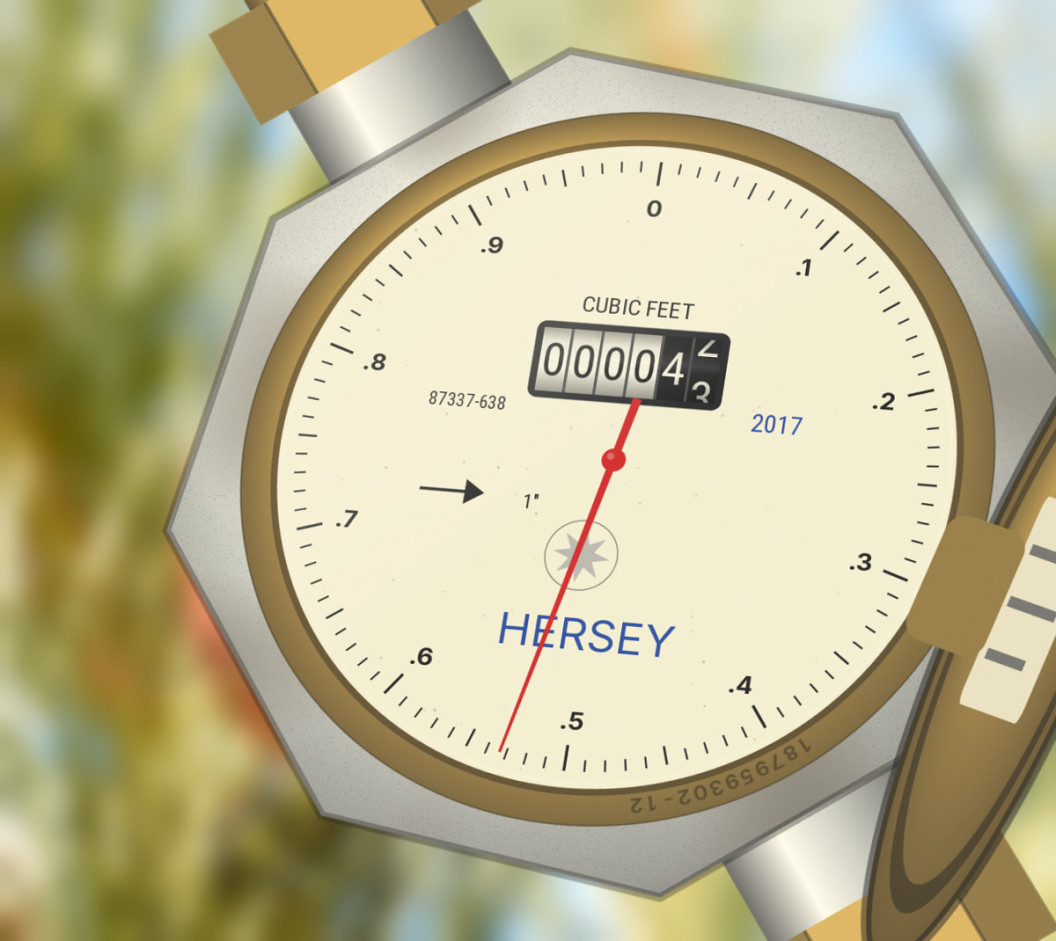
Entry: 42.53 ft³
